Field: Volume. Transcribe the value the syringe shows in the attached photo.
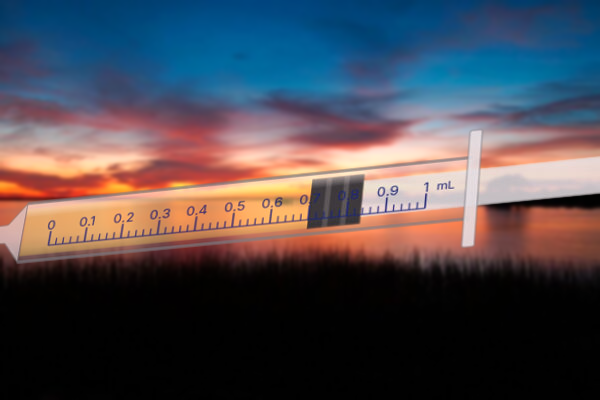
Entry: 0.7 mL
